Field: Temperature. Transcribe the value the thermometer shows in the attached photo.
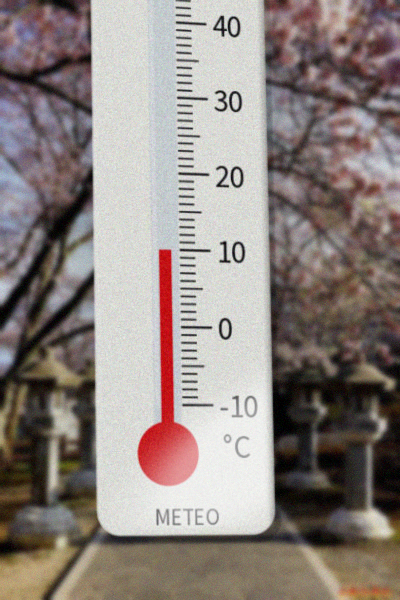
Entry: 10 °C
